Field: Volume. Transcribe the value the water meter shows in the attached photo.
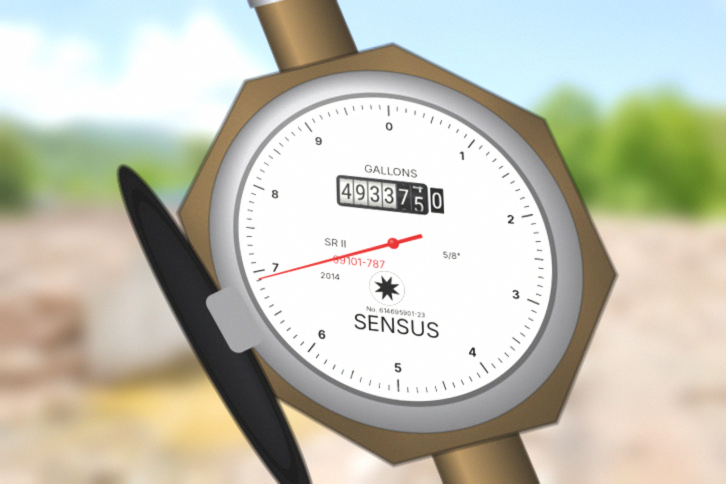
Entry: 4933746.9 gal
